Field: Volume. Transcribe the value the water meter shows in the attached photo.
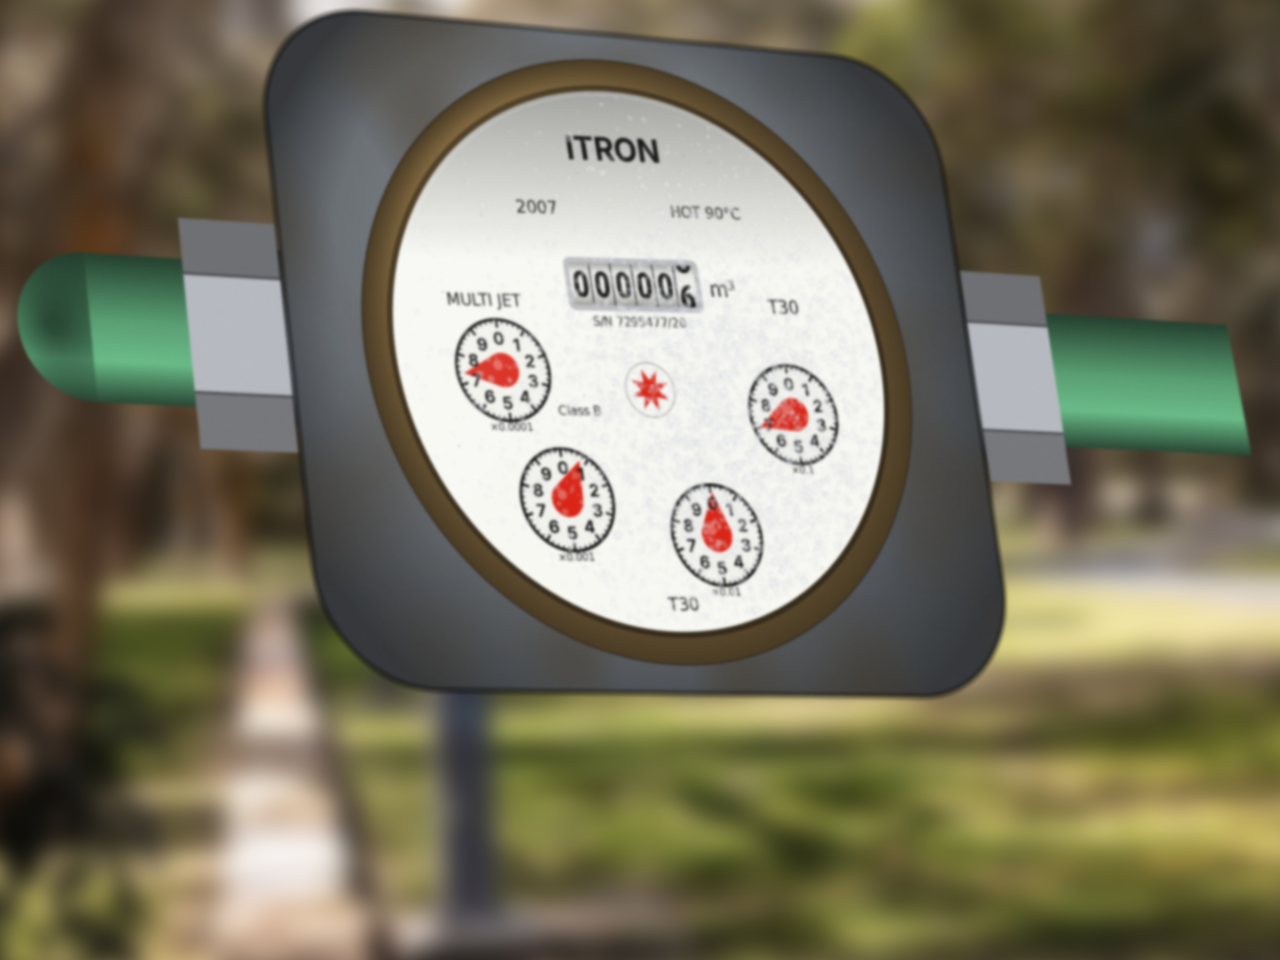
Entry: 5.7007 m³
